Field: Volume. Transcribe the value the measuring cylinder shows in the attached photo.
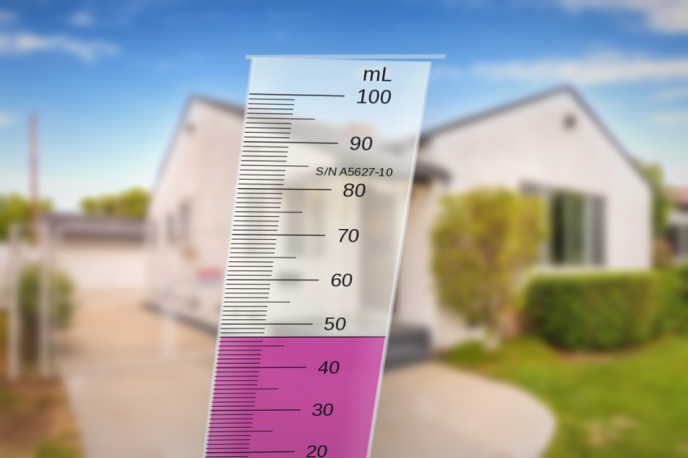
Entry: 47 mL
